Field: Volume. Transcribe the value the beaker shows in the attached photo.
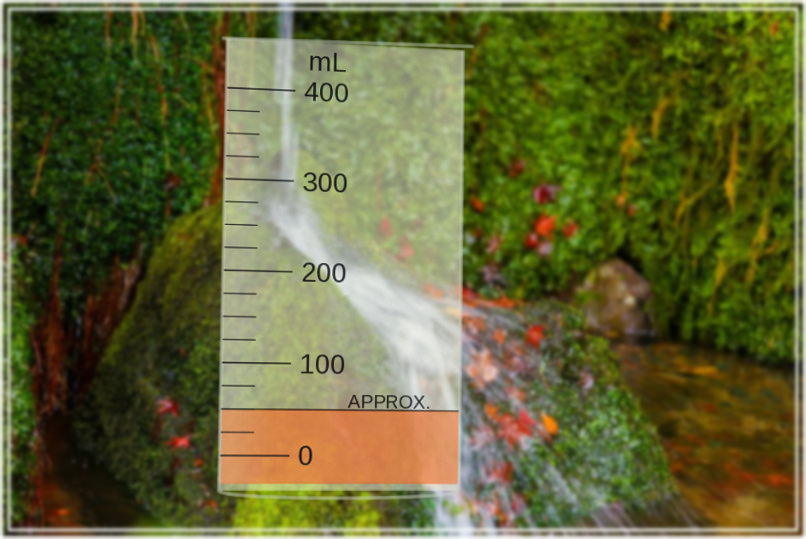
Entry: 50 mL
